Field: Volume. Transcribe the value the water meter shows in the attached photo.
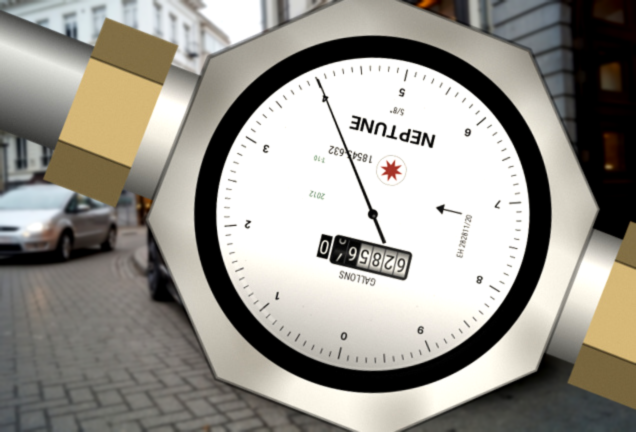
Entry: 6285674.0 gal
